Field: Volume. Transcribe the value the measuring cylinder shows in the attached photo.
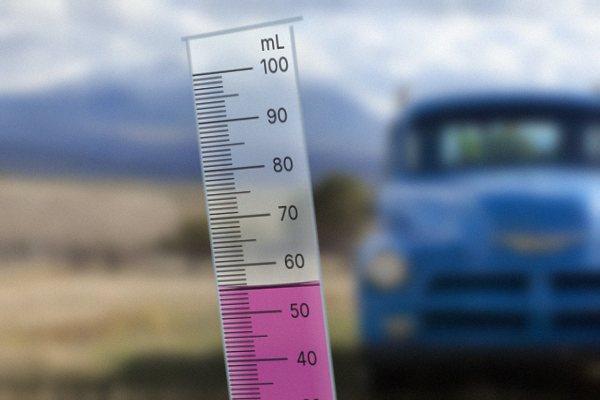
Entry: 55 mL
